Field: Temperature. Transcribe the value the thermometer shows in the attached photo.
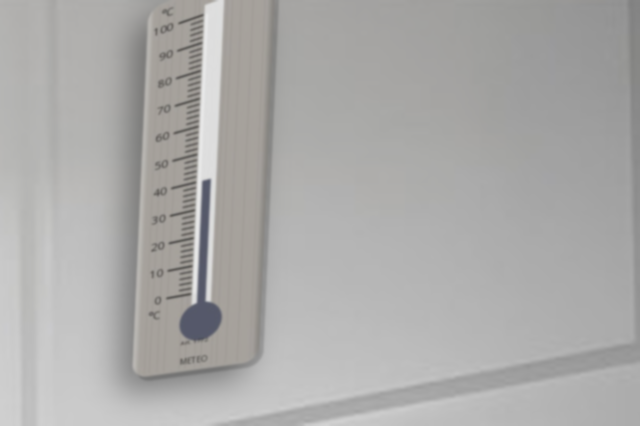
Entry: 40 °C
